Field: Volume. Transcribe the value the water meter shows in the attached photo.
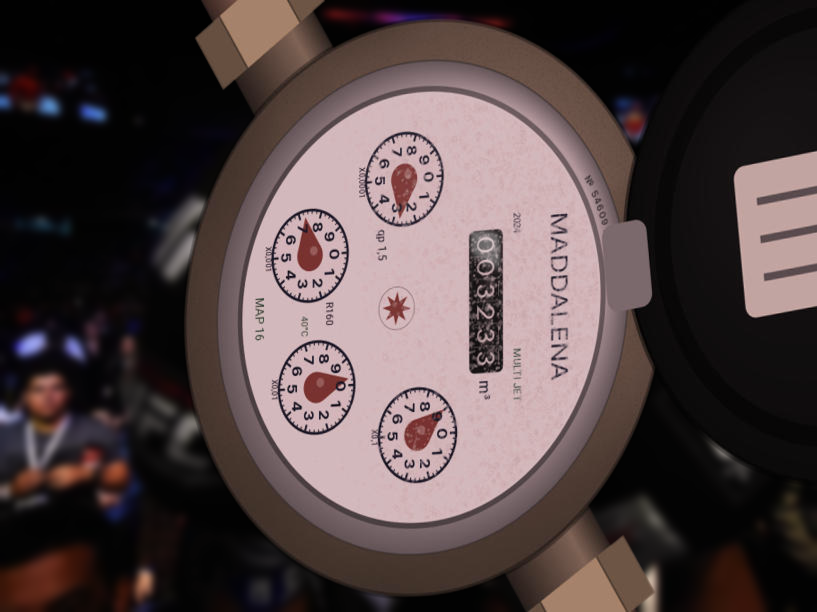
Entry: 3233.8972 m³
